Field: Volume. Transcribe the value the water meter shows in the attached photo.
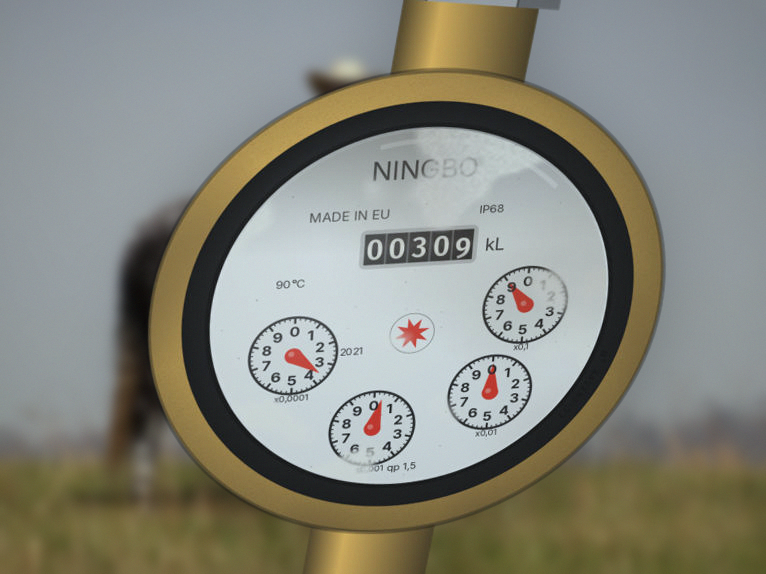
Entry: 308.9003 kL
